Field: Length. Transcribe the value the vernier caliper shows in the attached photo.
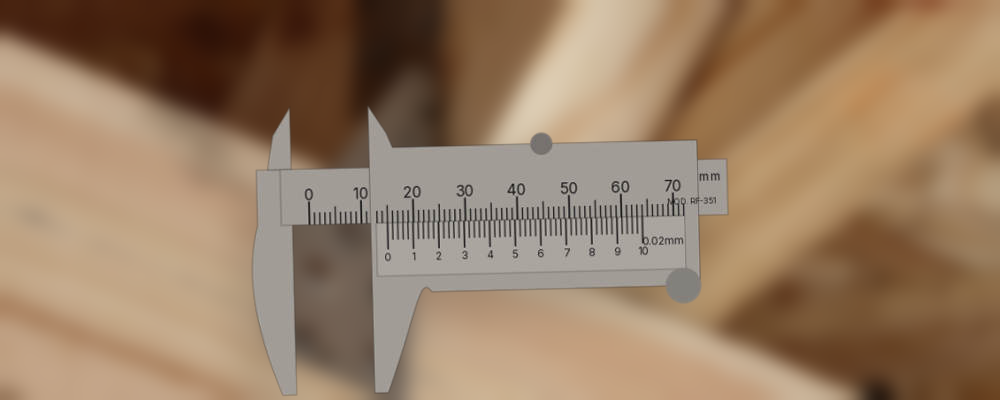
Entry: 15.0 mm
